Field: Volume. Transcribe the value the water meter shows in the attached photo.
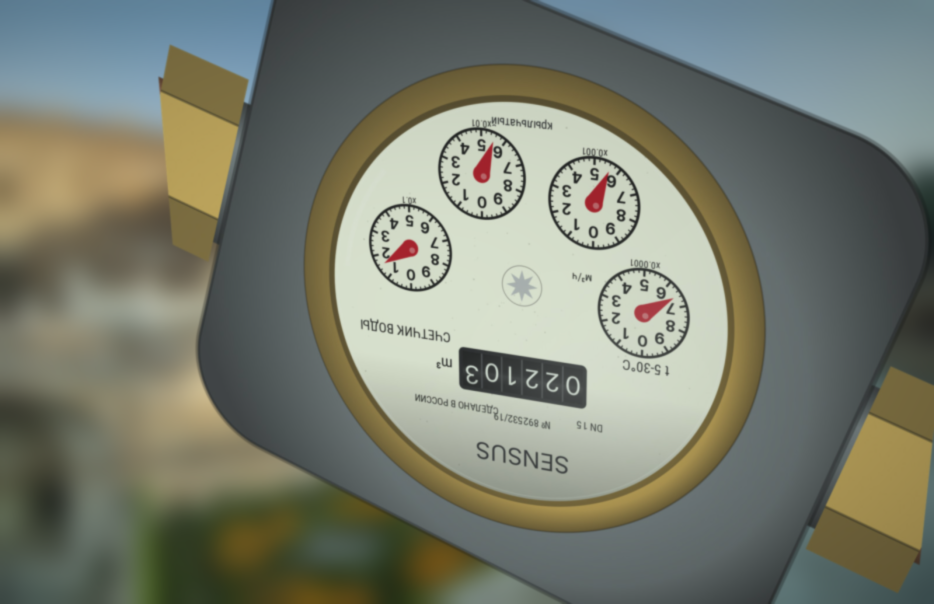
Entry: 22103.1556 m³
